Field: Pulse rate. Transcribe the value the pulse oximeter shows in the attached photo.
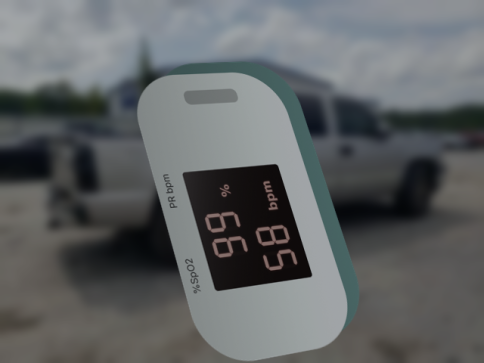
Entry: 58 bpm
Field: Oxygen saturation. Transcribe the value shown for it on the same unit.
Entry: 99 %
